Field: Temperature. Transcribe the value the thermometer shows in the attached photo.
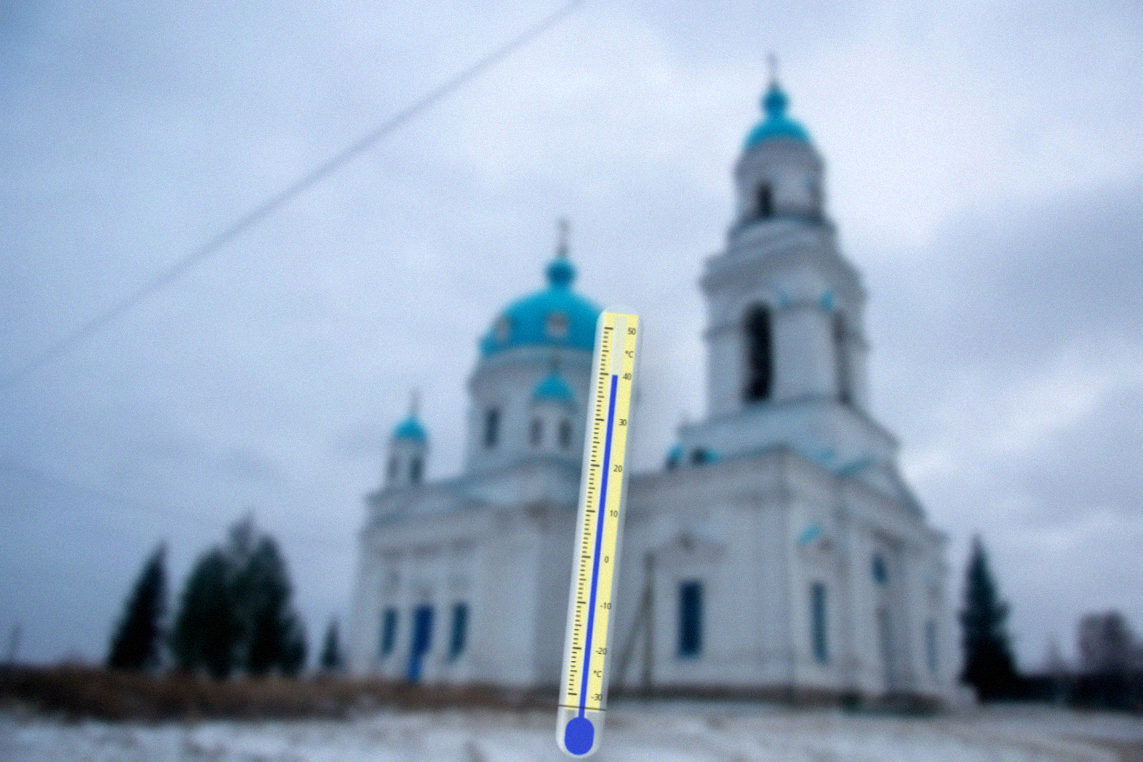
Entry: 40 °C
